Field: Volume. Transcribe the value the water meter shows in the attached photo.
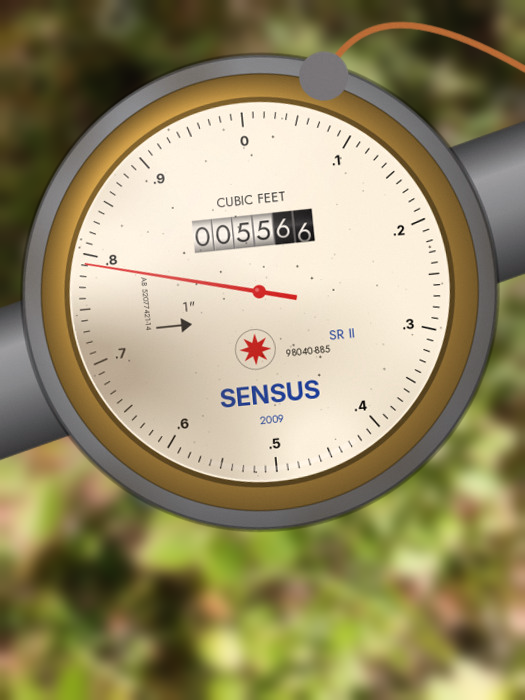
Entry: 5565.79 ft³
